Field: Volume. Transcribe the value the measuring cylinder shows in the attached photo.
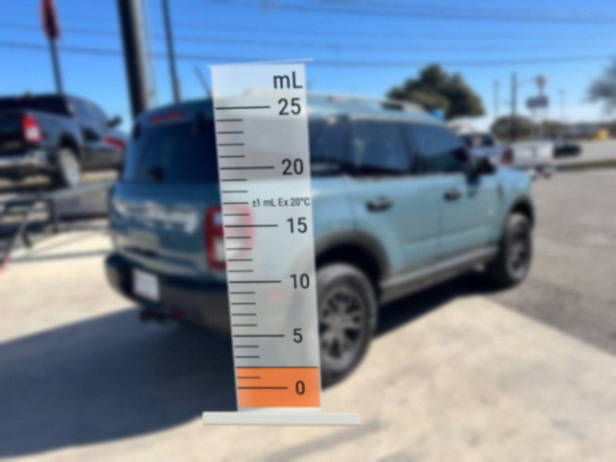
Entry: 2 mL
